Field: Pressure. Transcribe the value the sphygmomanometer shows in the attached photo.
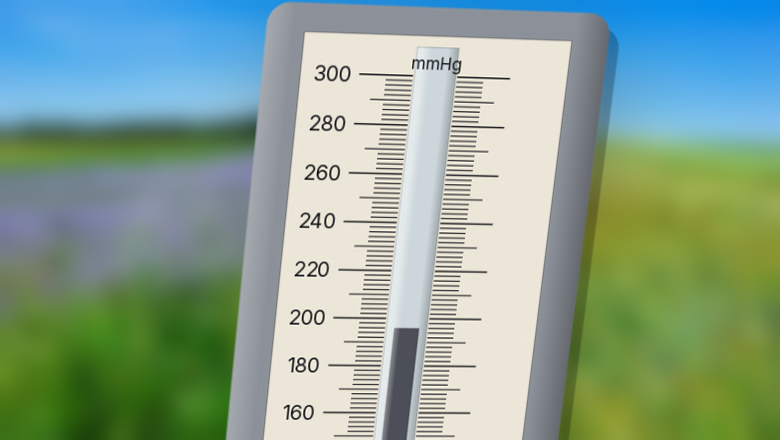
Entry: 196 mmHg
